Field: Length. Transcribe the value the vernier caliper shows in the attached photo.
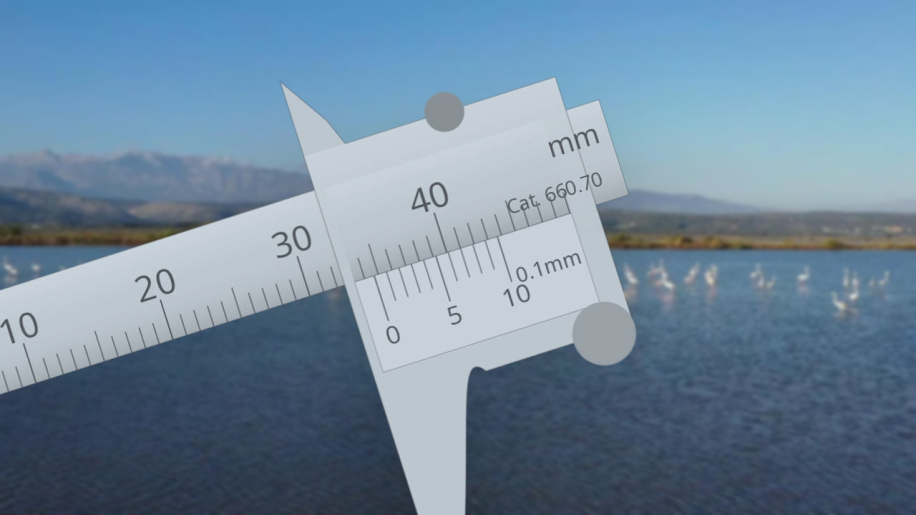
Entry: 34.7 mm
